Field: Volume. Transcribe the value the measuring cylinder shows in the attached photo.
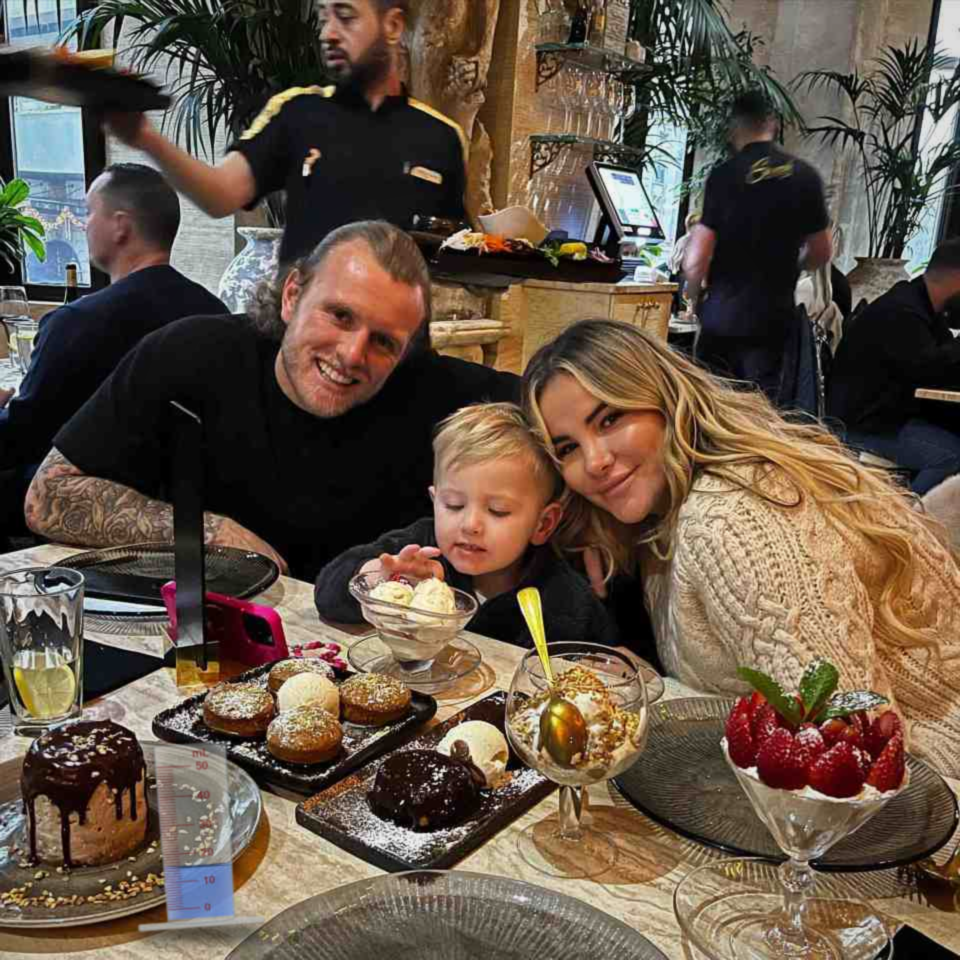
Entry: 15 mL
